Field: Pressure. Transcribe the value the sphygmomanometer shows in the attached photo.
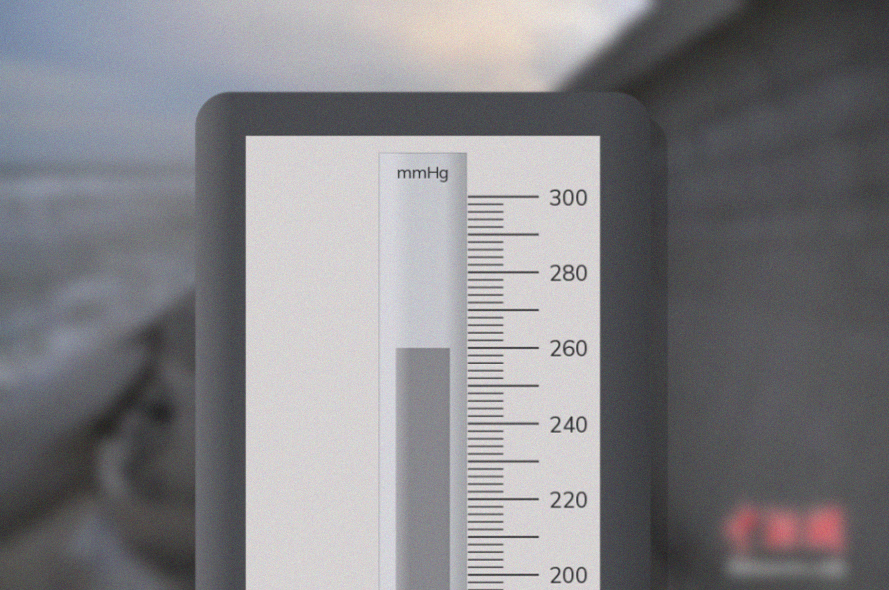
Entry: 260 mmHg
